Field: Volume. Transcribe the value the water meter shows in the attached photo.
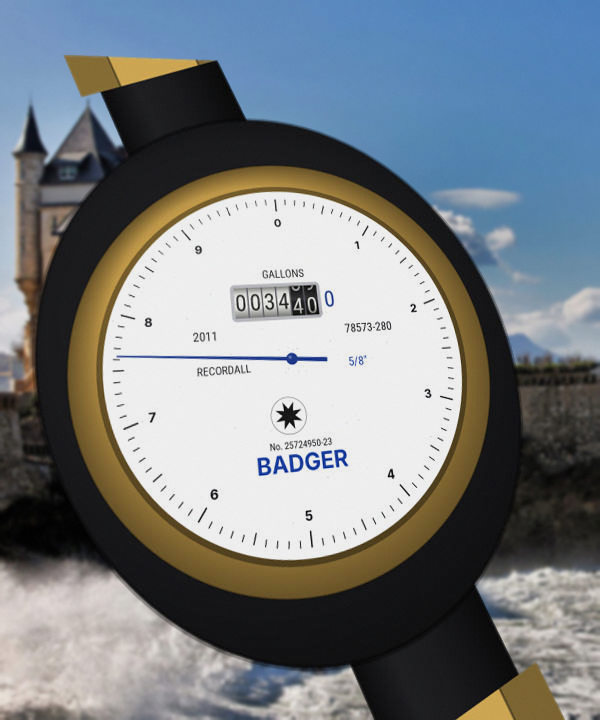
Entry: 34397.6 gal
